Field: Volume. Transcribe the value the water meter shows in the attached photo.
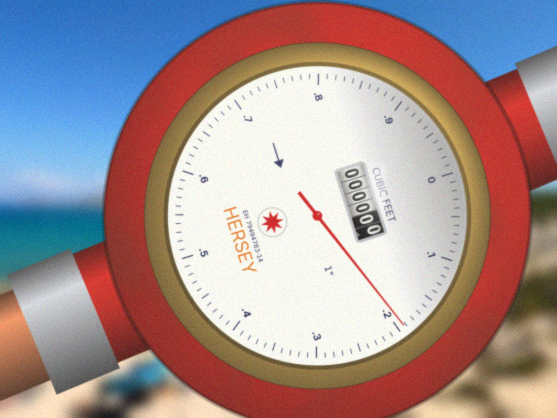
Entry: 0.19 ft³
